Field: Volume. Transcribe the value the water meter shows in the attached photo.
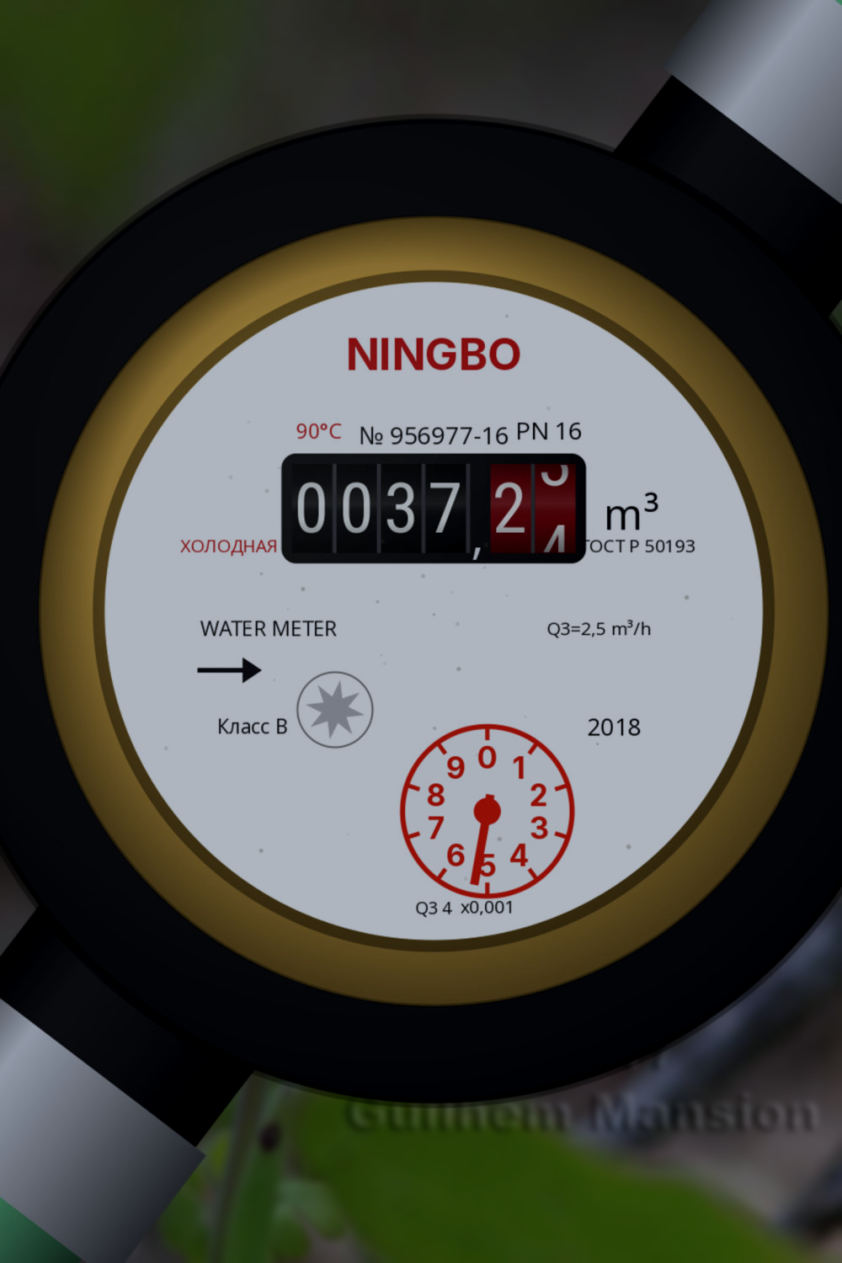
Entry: 37.235 m³
